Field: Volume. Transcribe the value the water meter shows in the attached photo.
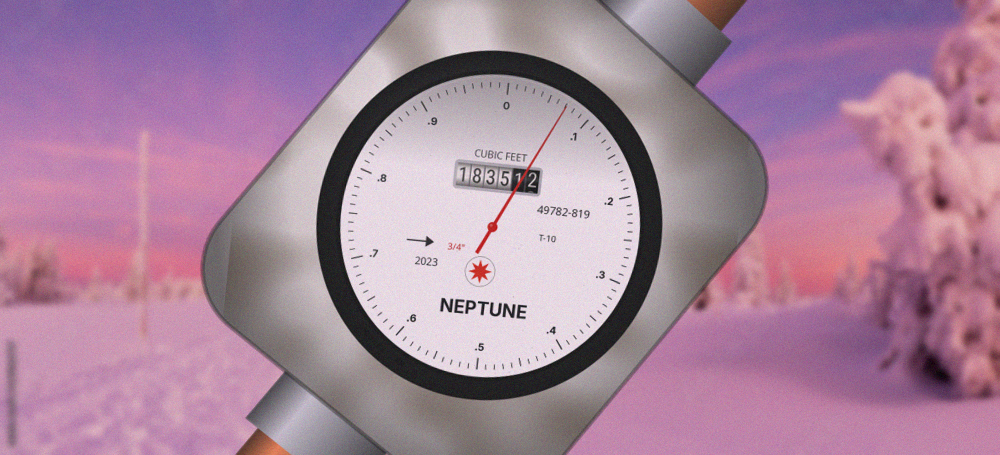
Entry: 183512.07 ft³
